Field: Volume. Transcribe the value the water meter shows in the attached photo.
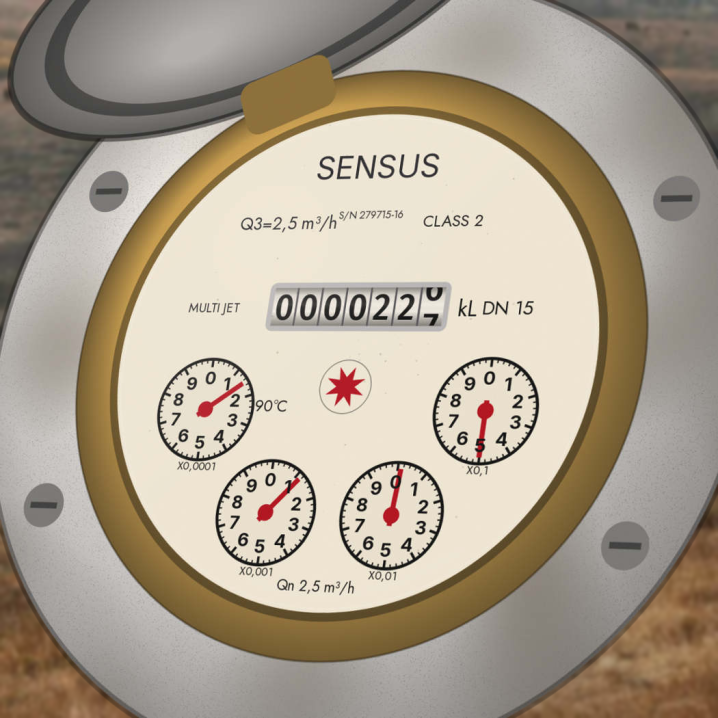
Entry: 226.5011 kL
